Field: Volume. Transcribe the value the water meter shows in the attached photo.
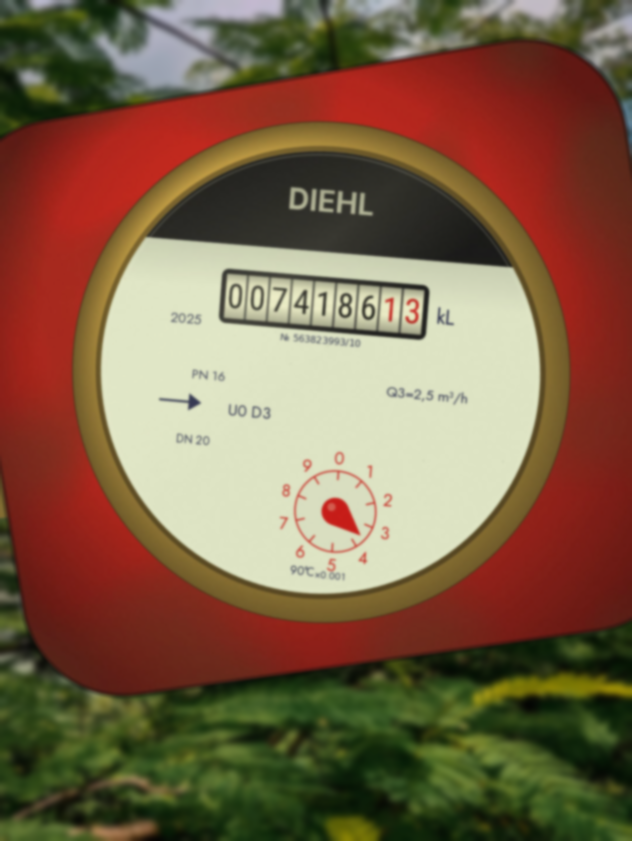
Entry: 74186.133 kL
